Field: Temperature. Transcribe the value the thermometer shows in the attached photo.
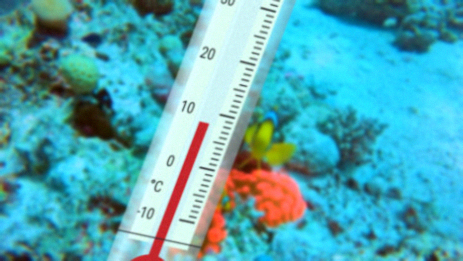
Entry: 8 °C
